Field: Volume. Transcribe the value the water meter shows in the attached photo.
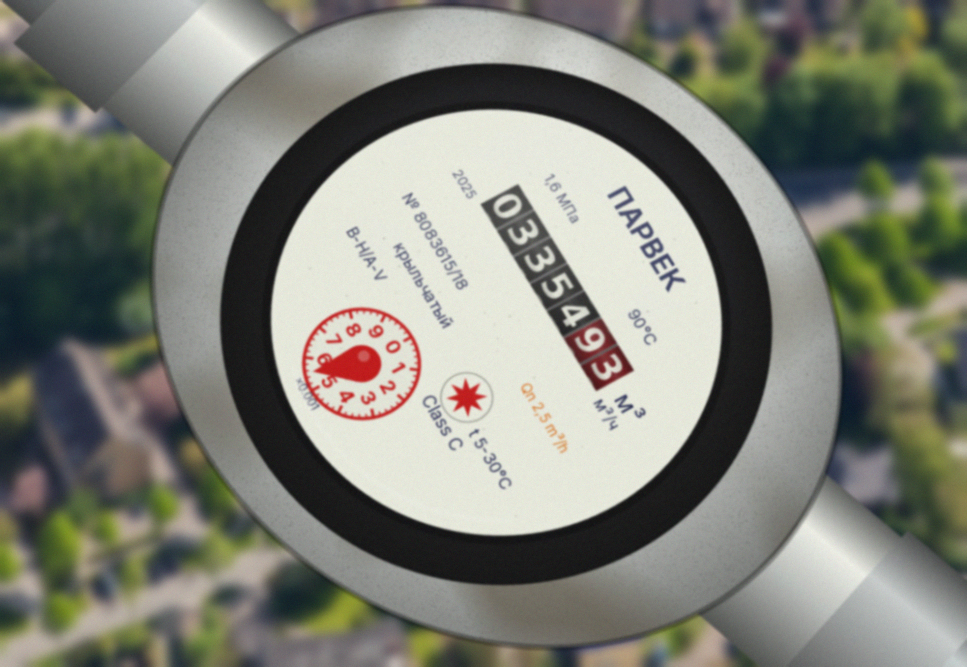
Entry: 3354.935 m³
